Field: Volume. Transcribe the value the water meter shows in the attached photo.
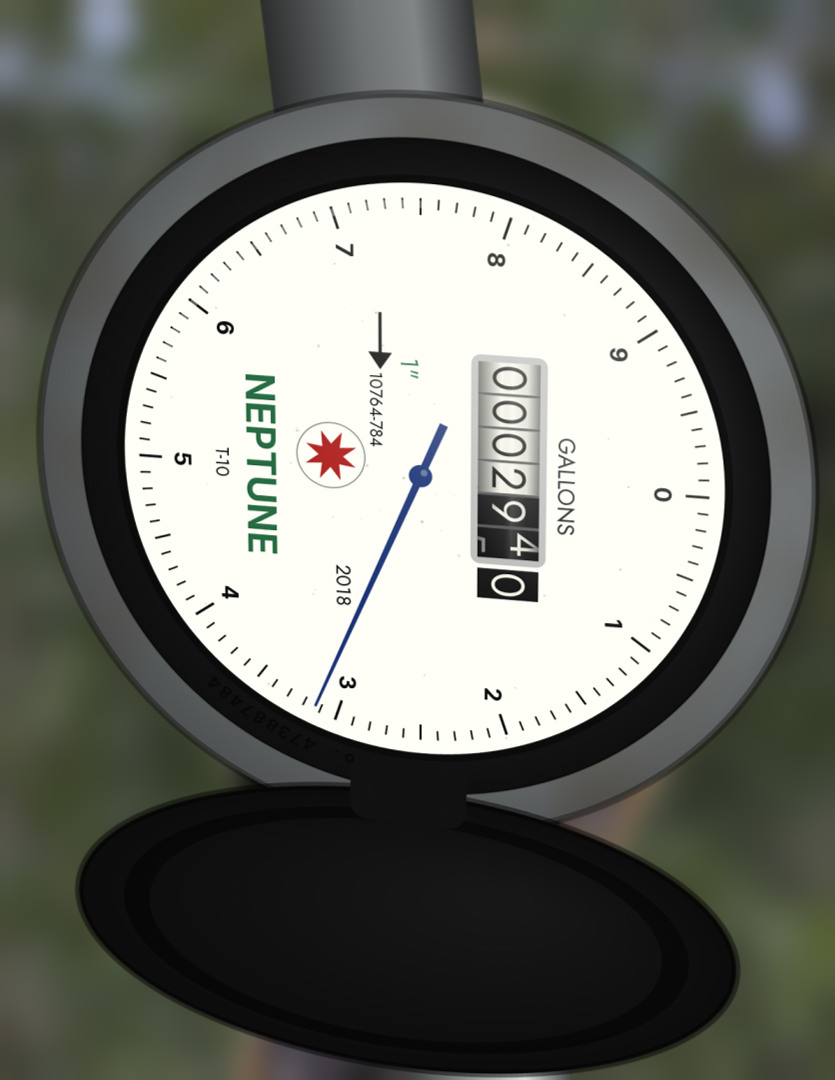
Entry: 2943.1 gal
